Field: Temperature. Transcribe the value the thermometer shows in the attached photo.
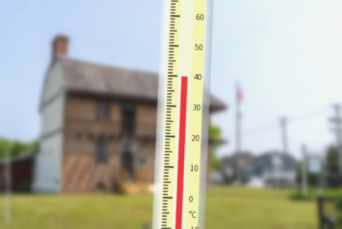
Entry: 40 °C
